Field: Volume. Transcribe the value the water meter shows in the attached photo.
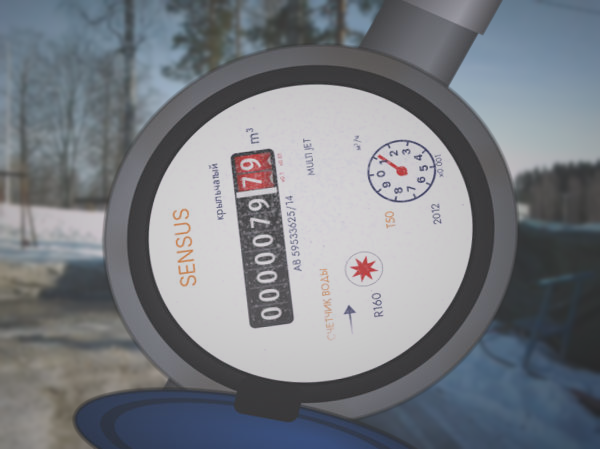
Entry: 79.791 m³
